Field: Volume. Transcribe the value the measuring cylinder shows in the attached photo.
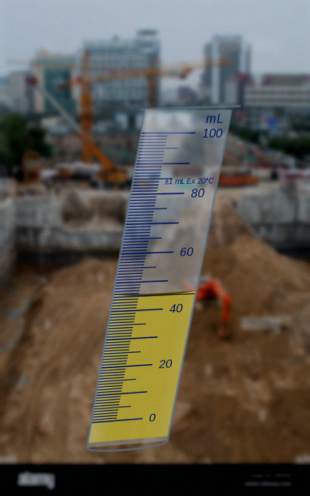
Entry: 45 mL
